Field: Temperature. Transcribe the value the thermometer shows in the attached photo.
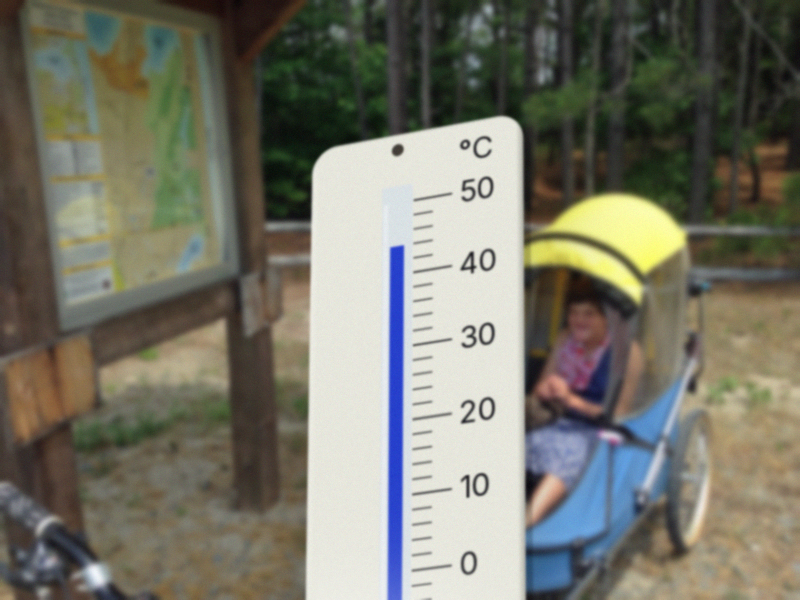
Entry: 44 °C
